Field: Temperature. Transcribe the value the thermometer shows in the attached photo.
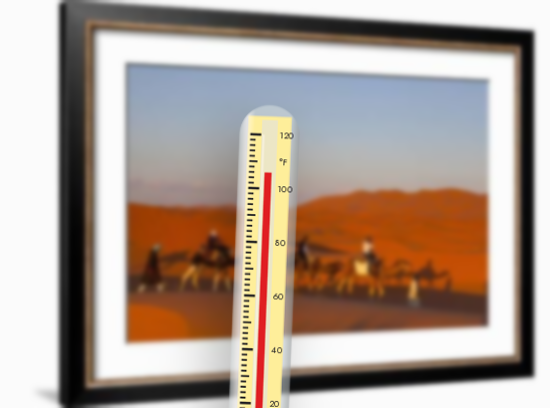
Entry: 106 °F
